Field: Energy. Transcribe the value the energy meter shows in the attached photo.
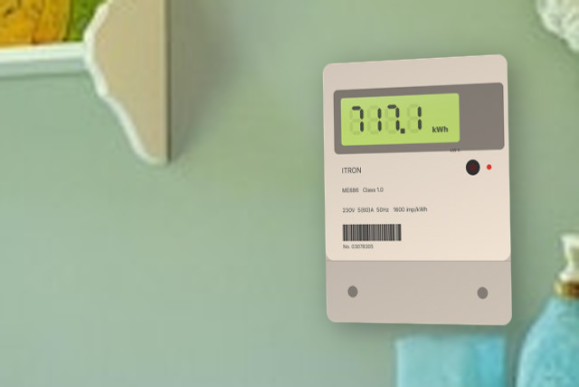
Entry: 717.1 kWh
